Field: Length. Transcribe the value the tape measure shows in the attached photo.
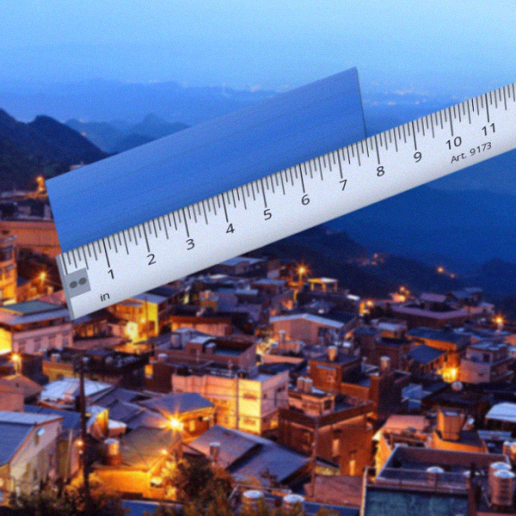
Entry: 7.75 in
